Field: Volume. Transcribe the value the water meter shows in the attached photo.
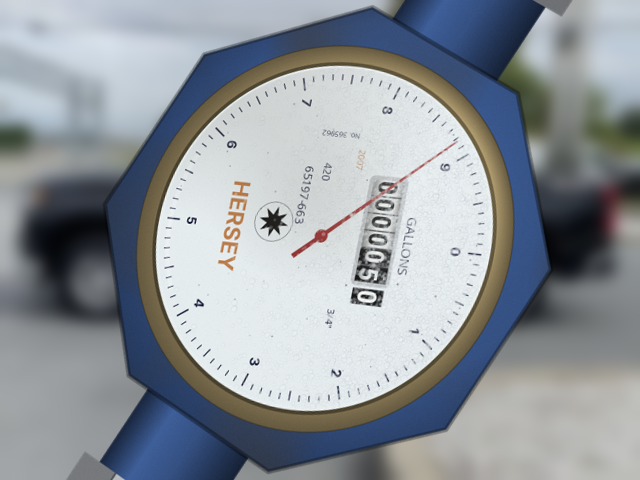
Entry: 48.8 gal
